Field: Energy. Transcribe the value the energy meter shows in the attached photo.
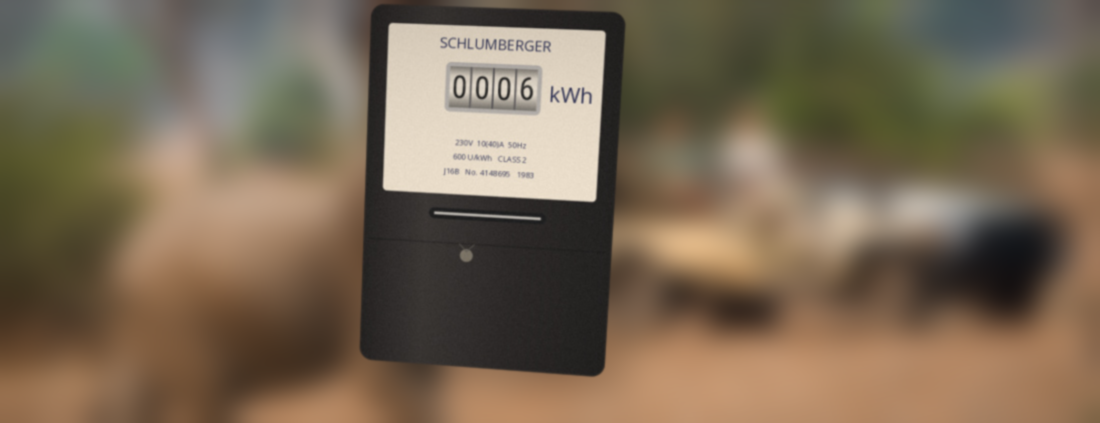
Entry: 6 kWh
